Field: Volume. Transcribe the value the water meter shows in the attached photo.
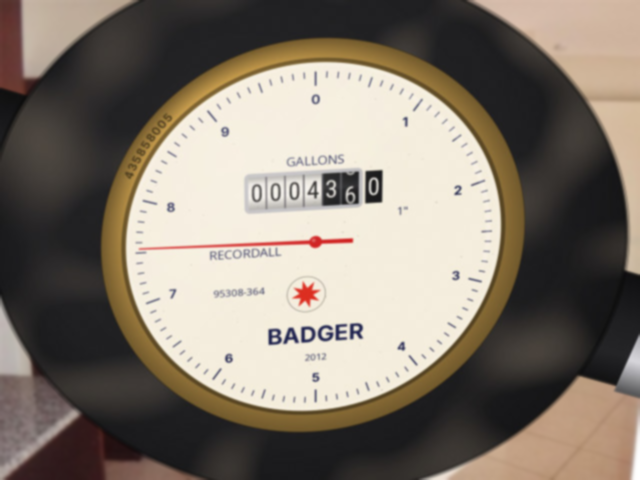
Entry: 4357.5 gal
